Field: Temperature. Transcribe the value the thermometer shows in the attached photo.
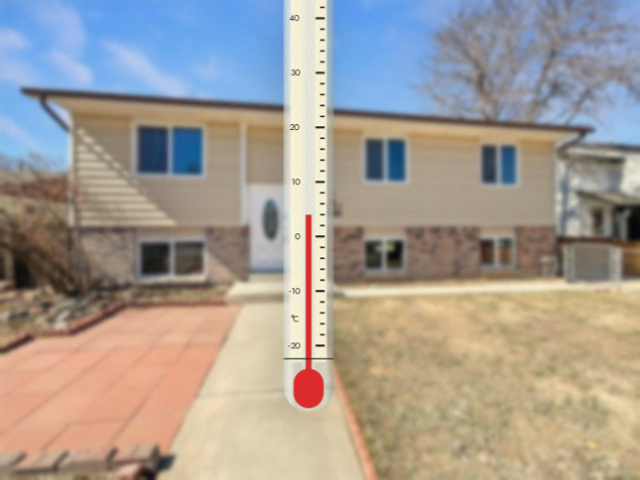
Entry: 4 °C
